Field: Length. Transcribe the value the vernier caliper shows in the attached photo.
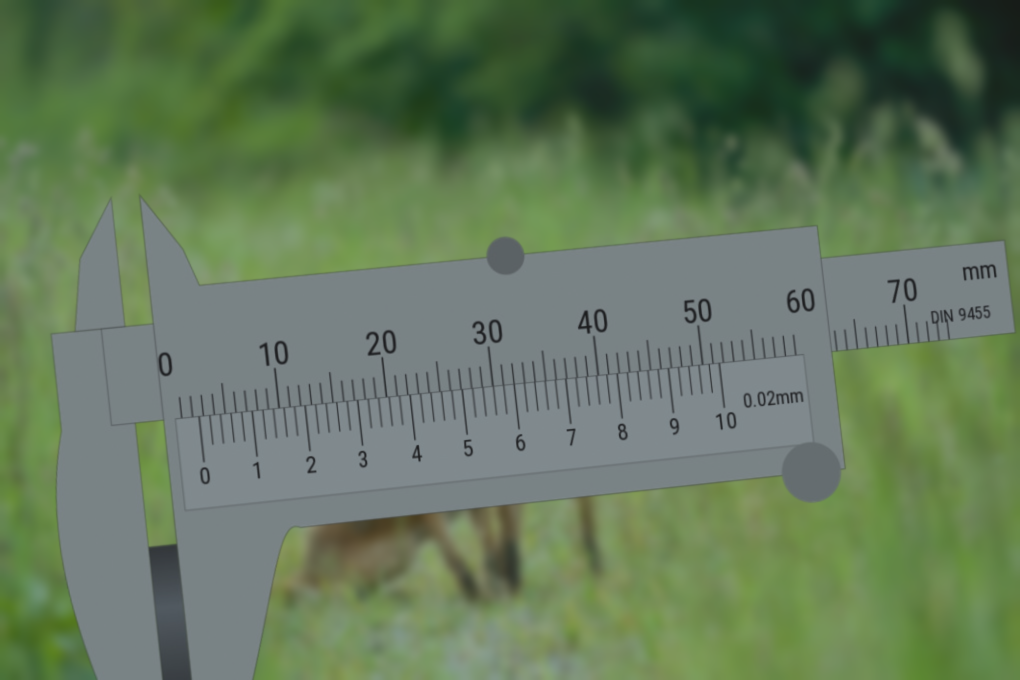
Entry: 2.6 mm
